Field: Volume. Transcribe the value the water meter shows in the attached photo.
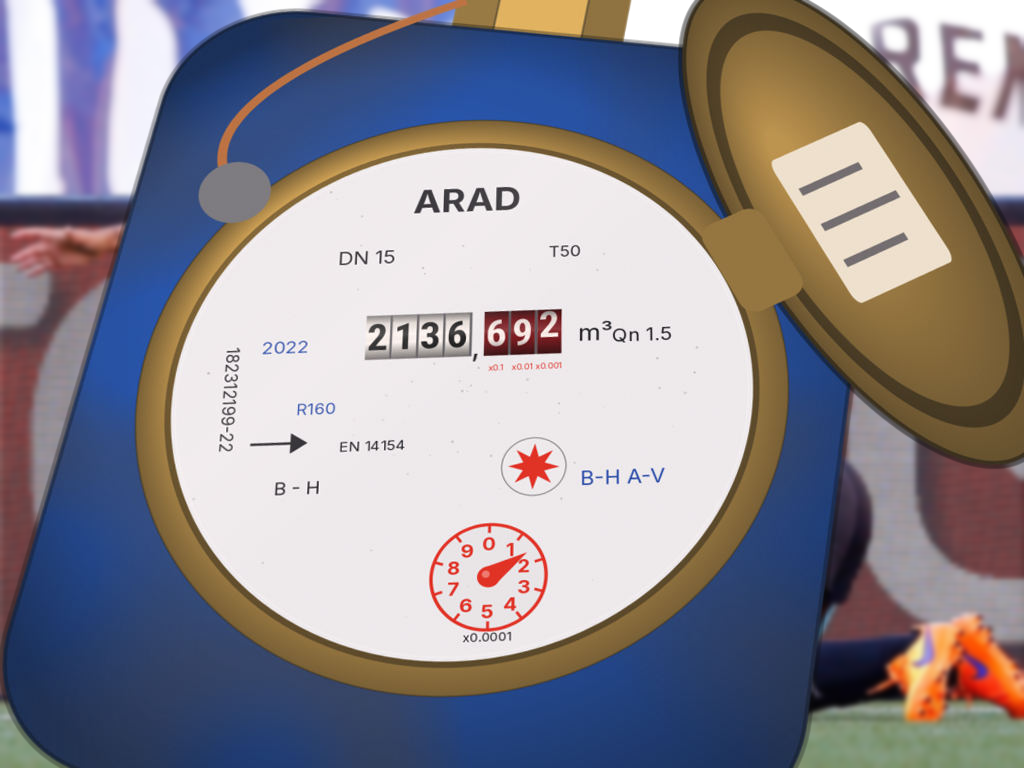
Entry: 2136.6921 m³
